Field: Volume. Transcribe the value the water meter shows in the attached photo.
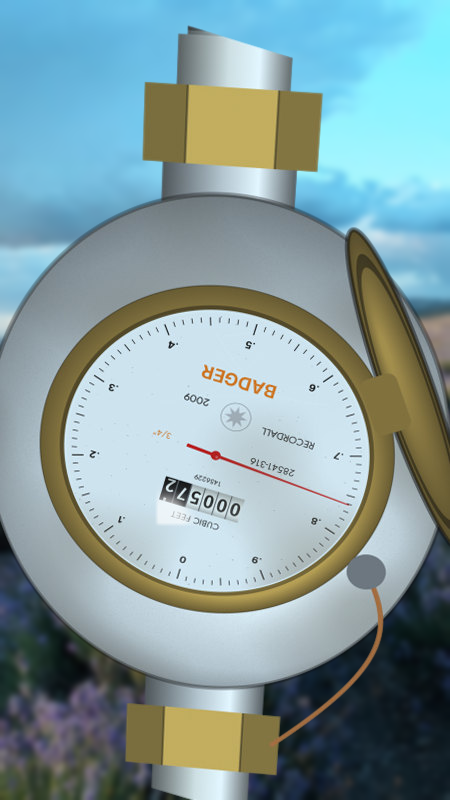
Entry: 571.76 ft³
